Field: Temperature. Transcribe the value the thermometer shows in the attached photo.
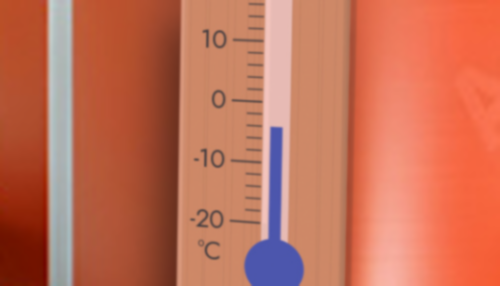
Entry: -4 °C
